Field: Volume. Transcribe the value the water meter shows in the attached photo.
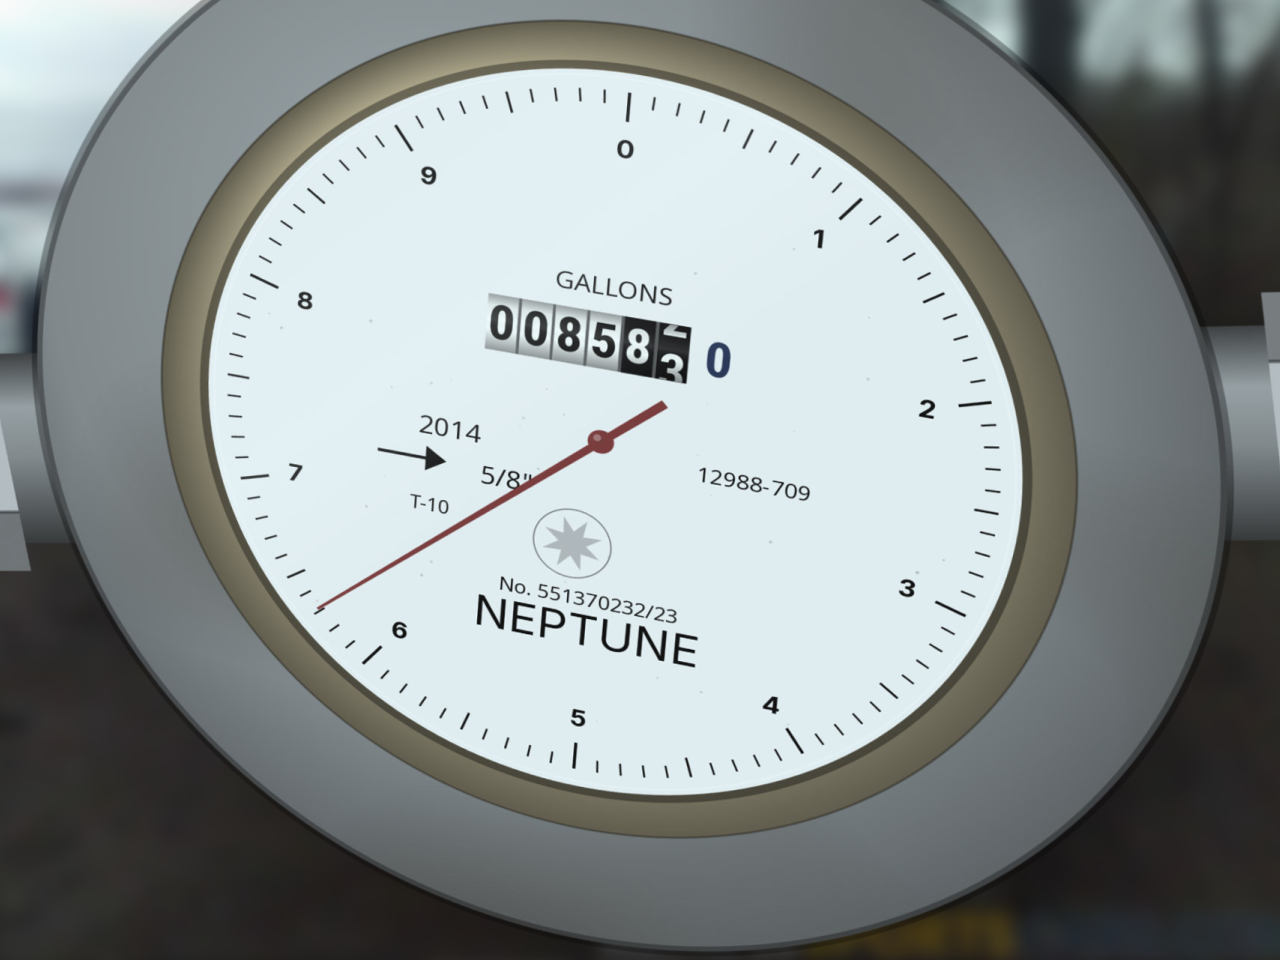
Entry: 85826.3 gal
